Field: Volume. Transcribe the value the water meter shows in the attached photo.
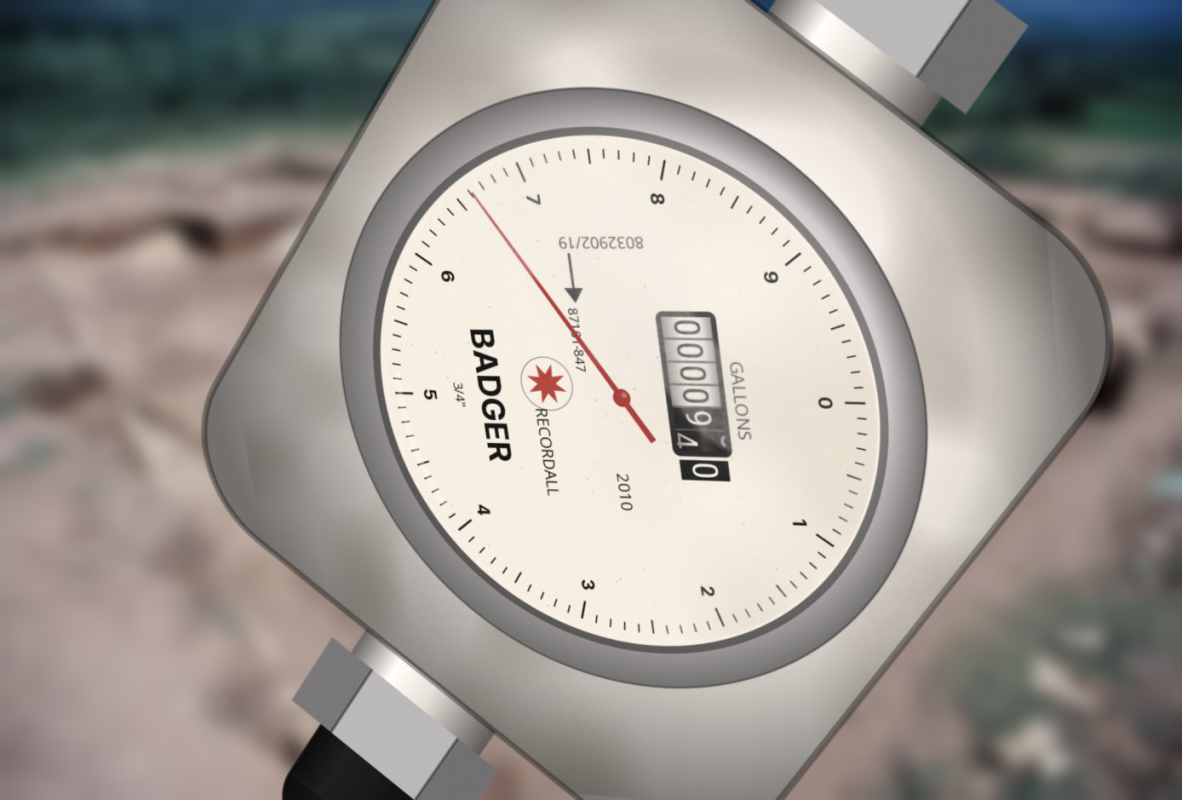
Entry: 936.6 gal
